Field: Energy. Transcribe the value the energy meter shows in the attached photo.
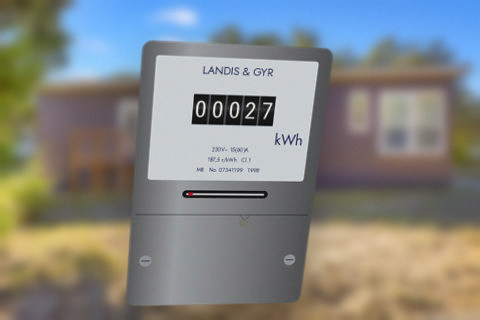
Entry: 27 kWh
